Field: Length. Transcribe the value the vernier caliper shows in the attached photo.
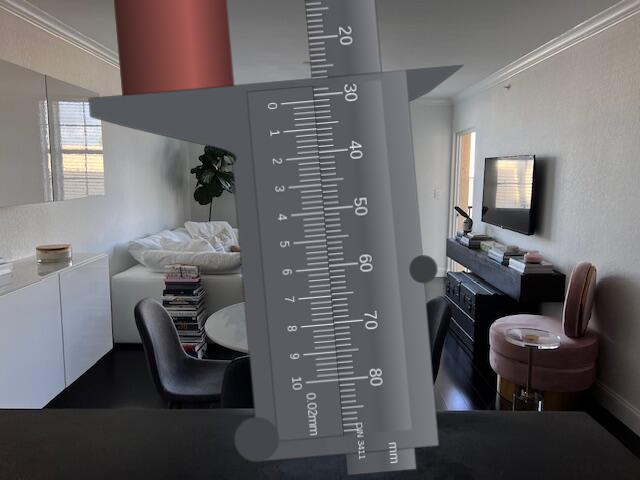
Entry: 31.0 mm
